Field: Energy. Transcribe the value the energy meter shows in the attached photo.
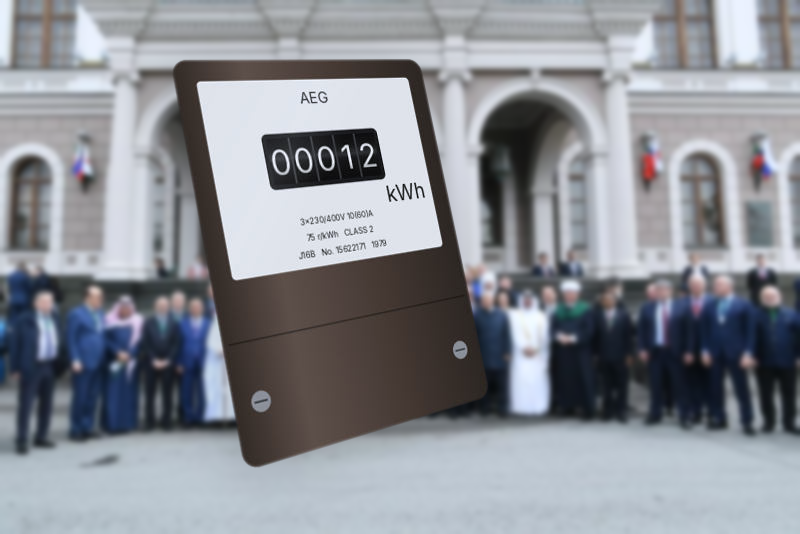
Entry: 12 kWh
